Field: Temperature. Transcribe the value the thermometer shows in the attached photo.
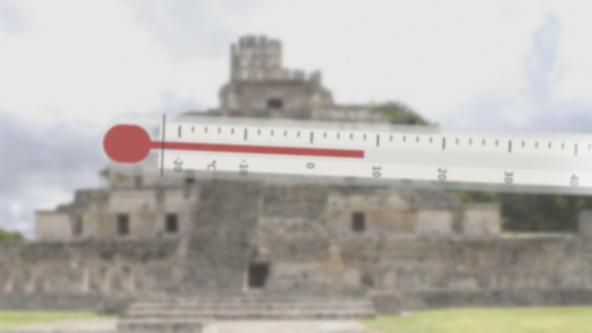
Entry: 8 °C
